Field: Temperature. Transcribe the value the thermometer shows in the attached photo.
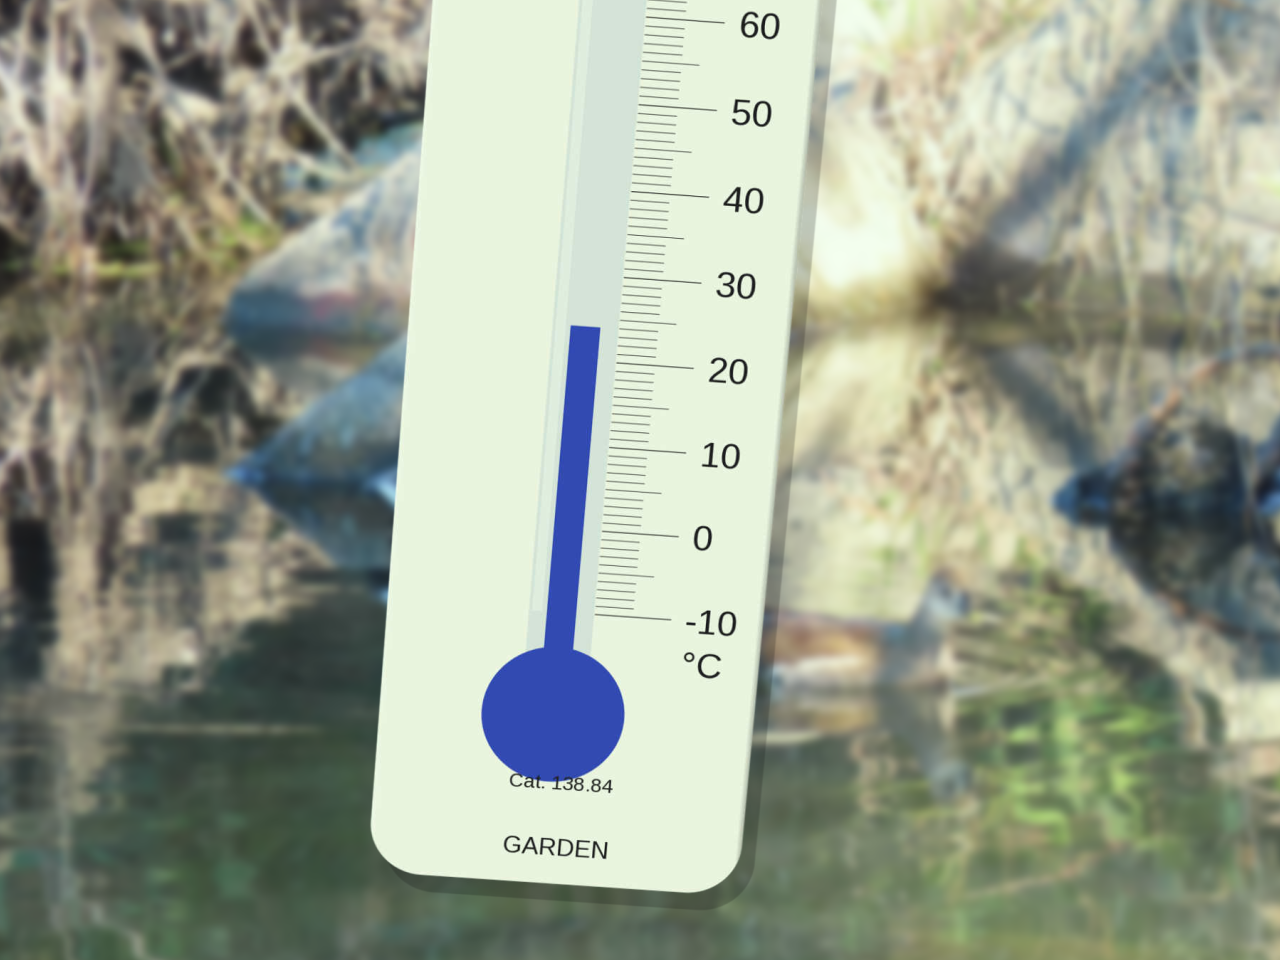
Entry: 24 °C
